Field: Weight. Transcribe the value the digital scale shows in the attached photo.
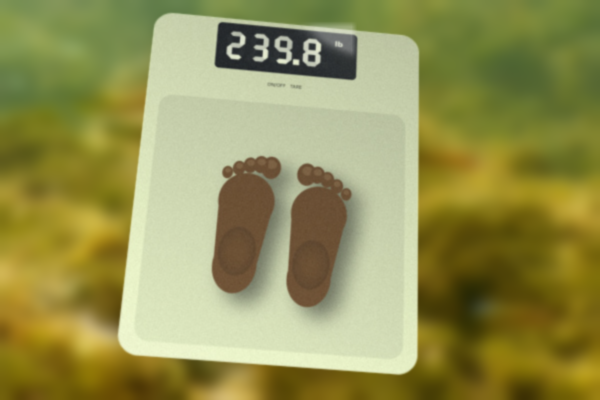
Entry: 239.8 lb
